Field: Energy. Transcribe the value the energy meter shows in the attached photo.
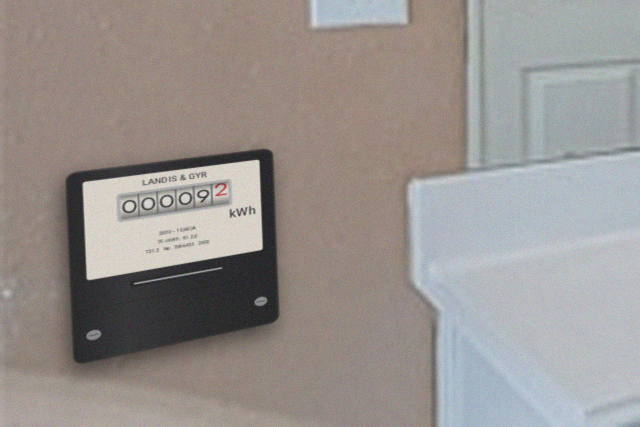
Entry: 9.2 kWh
